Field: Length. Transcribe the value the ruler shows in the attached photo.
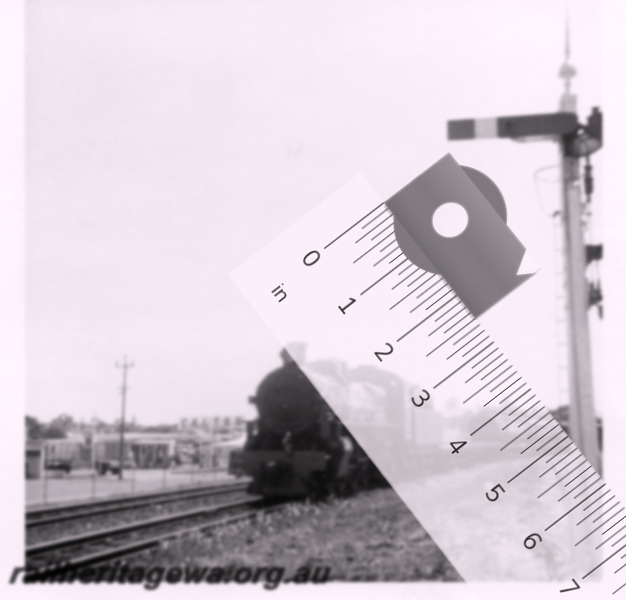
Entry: 2.5 in
